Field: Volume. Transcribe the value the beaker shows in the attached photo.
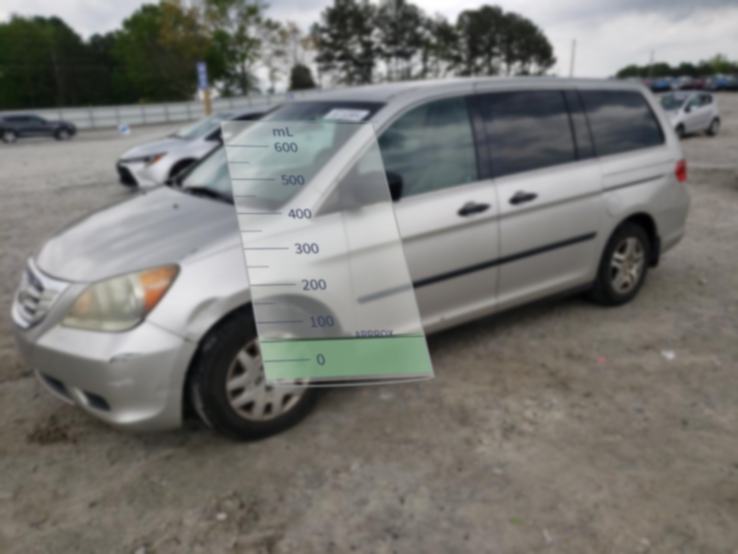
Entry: 50 mL
